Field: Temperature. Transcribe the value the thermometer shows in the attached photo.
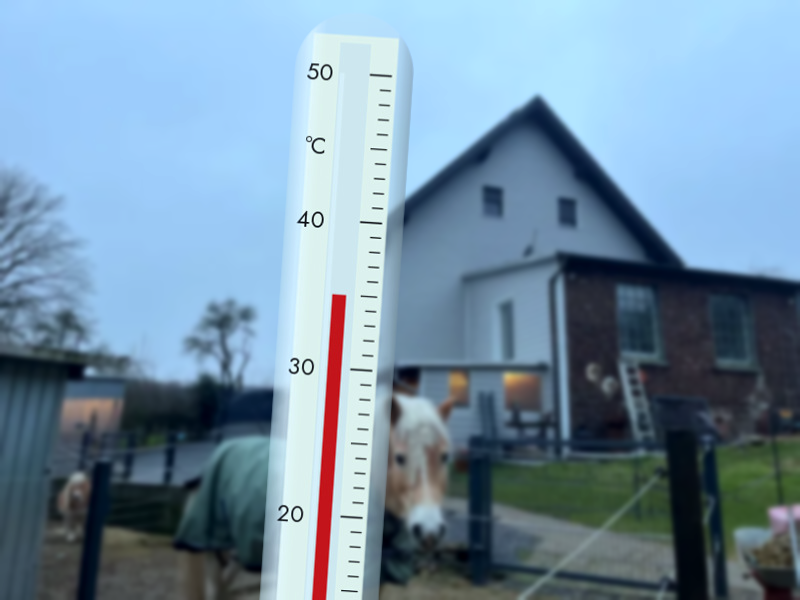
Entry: 35 °C
